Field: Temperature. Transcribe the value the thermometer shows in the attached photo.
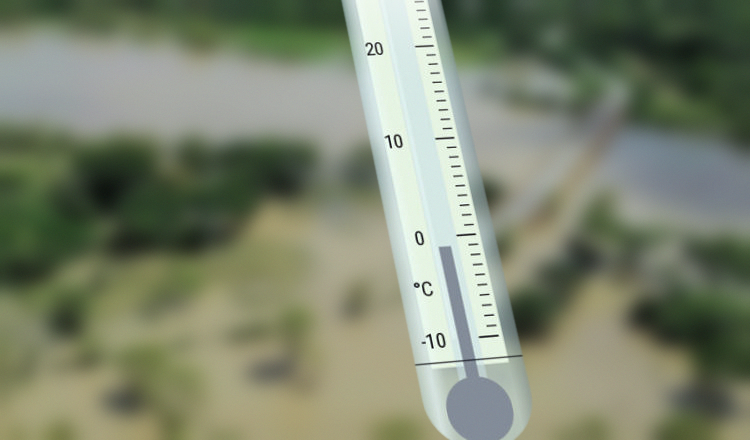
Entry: -1 °C
